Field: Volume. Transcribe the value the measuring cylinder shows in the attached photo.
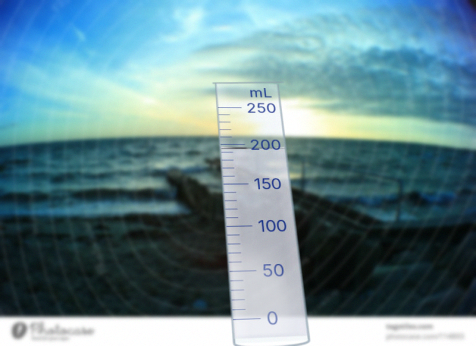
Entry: 195 mL
